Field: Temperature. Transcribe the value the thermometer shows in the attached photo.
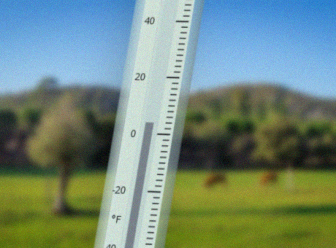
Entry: 4 °F
